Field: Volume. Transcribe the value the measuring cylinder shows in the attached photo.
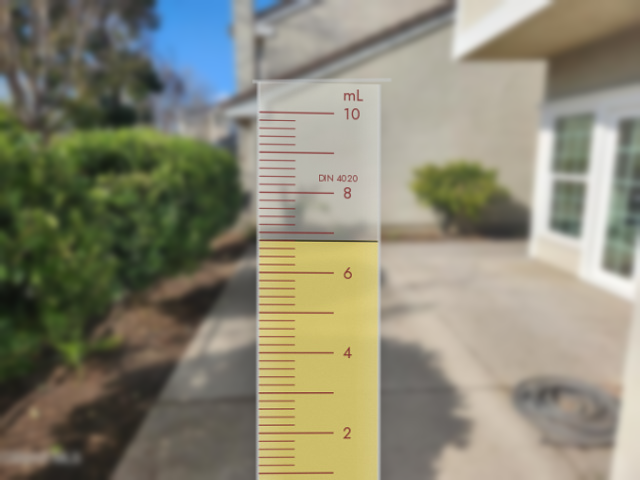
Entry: 6.8 mL
